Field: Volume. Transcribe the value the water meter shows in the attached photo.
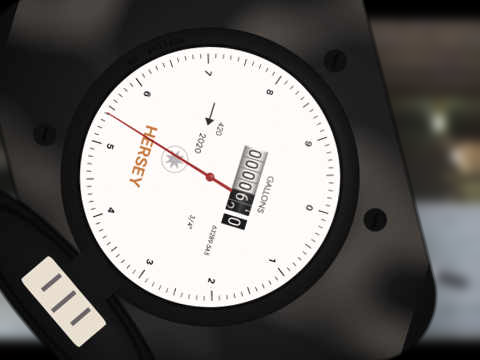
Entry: 615.4 gal
